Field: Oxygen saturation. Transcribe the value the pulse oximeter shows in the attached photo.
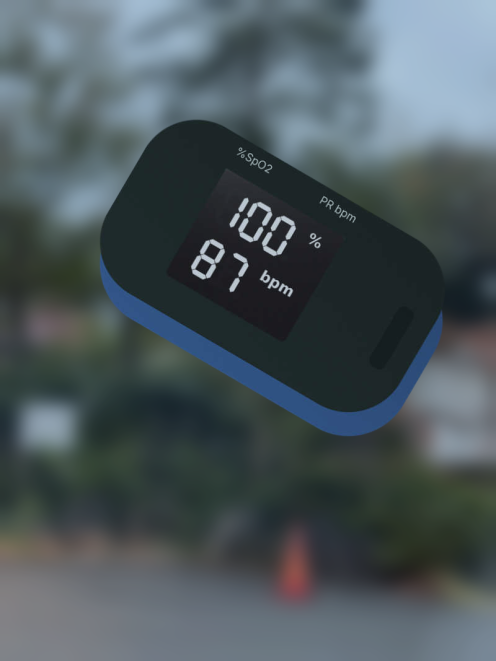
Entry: 100 %
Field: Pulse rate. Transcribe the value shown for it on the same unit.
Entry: 87 bpm
